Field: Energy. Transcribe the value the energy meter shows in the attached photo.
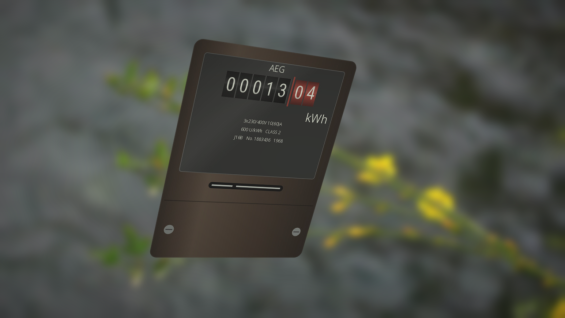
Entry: 13.04 kWh
